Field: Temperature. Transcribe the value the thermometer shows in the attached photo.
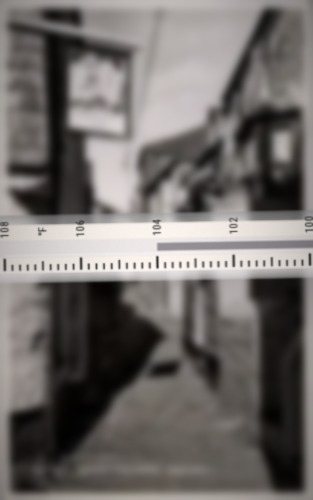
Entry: 104 °F
